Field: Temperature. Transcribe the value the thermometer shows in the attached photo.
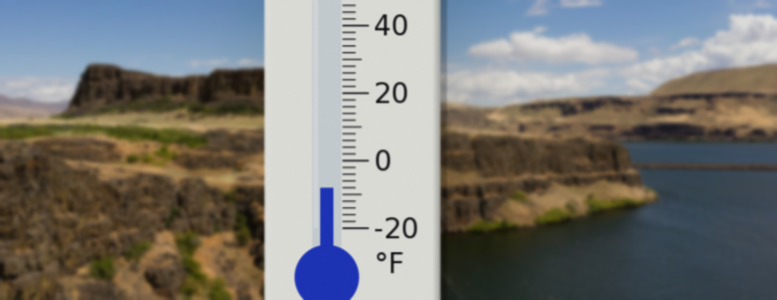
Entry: -8 °F
